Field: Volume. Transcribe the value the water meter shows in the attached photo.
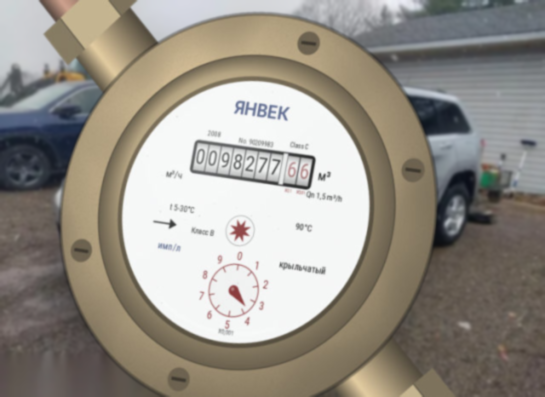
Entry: 98277.663 m³
